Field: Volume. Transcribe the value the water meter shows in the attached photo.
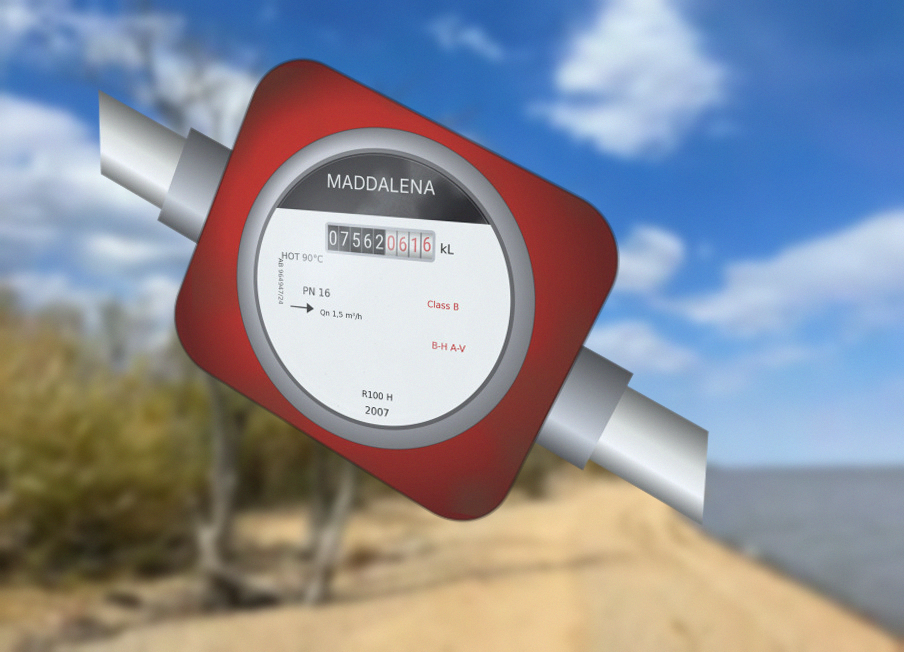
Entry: 7562.0616 kL
